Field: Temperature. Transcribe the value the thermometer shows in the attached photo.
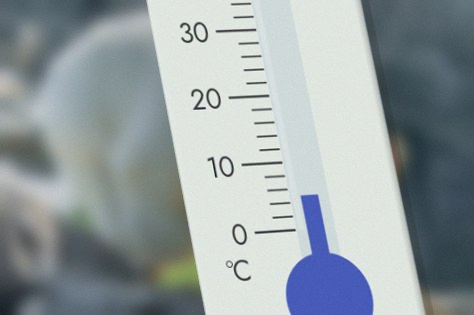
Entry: 5 °C
